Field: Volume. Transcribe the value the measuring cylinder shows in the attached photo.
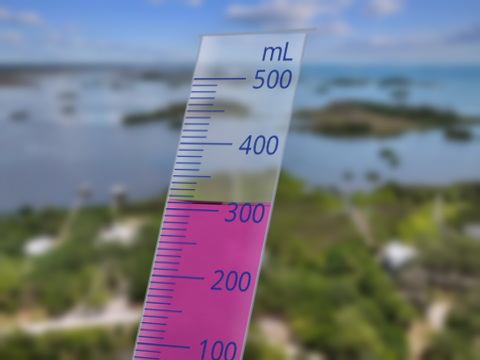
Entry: 310 mL
